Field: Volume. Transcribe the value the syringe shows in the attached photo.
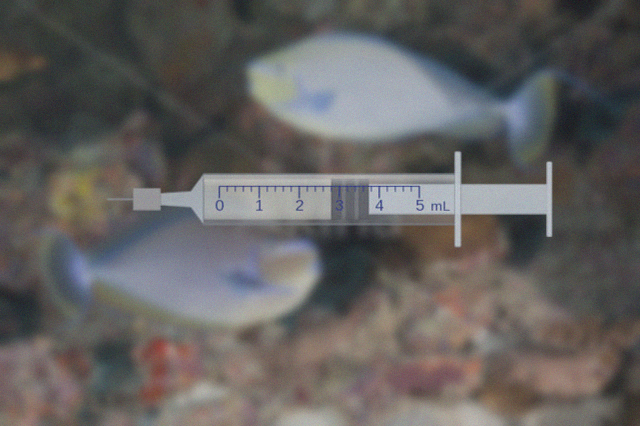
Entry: 2.8 mL
